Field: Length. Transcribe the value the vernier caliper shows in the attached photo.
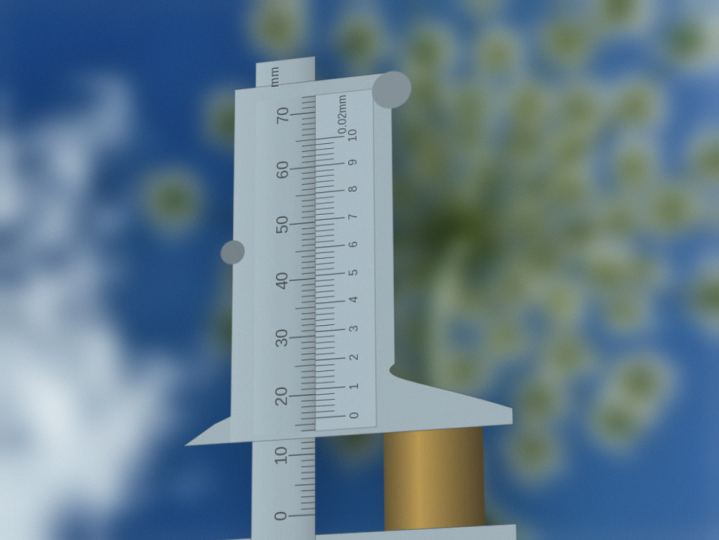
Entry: 16.0 mm
